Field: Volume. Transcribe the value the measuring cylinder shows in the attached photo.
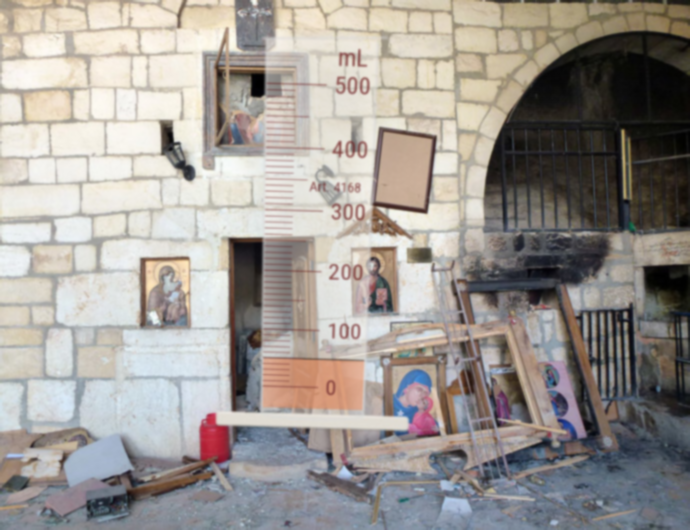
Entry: 50 mL
